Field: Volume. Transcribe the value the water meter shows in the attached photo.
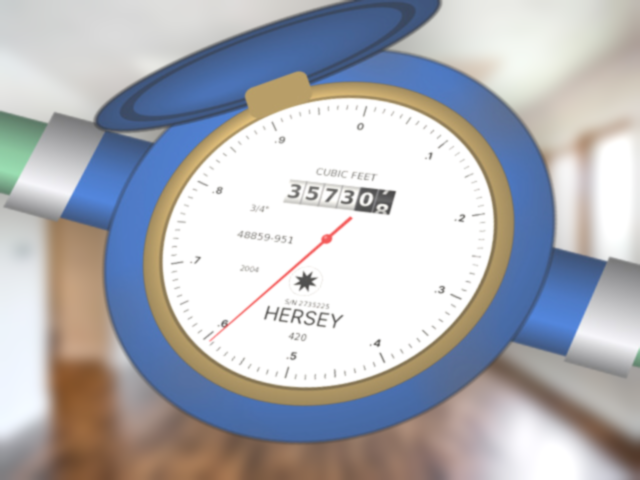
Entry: 357307.59 ft³
